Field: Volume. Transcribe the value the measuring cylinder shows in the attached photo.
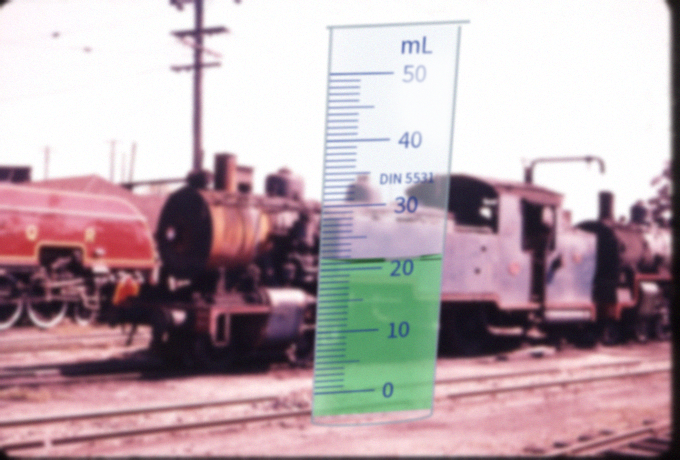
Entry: 21 mL
